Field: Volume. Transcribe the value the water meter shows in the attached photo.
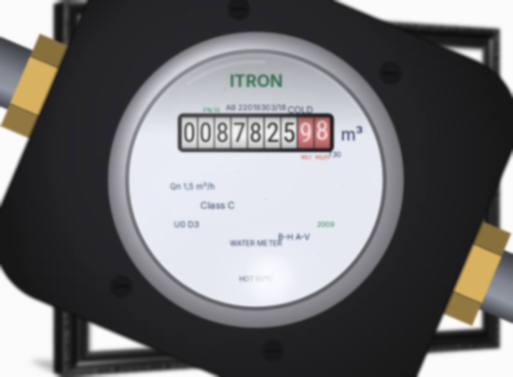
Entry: 87825.98 m³
